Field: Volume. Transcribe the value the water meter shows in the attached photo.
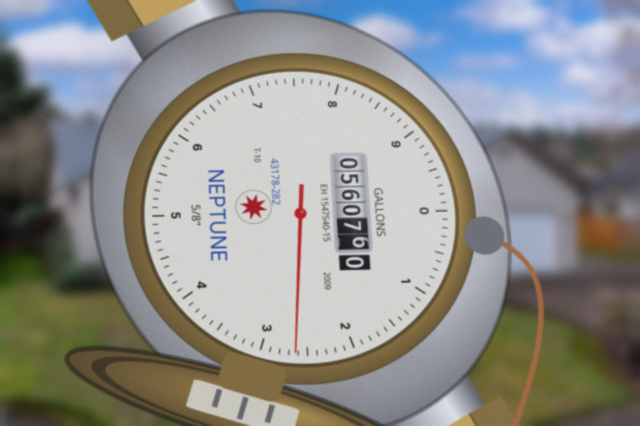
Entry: 560762.6 gal
